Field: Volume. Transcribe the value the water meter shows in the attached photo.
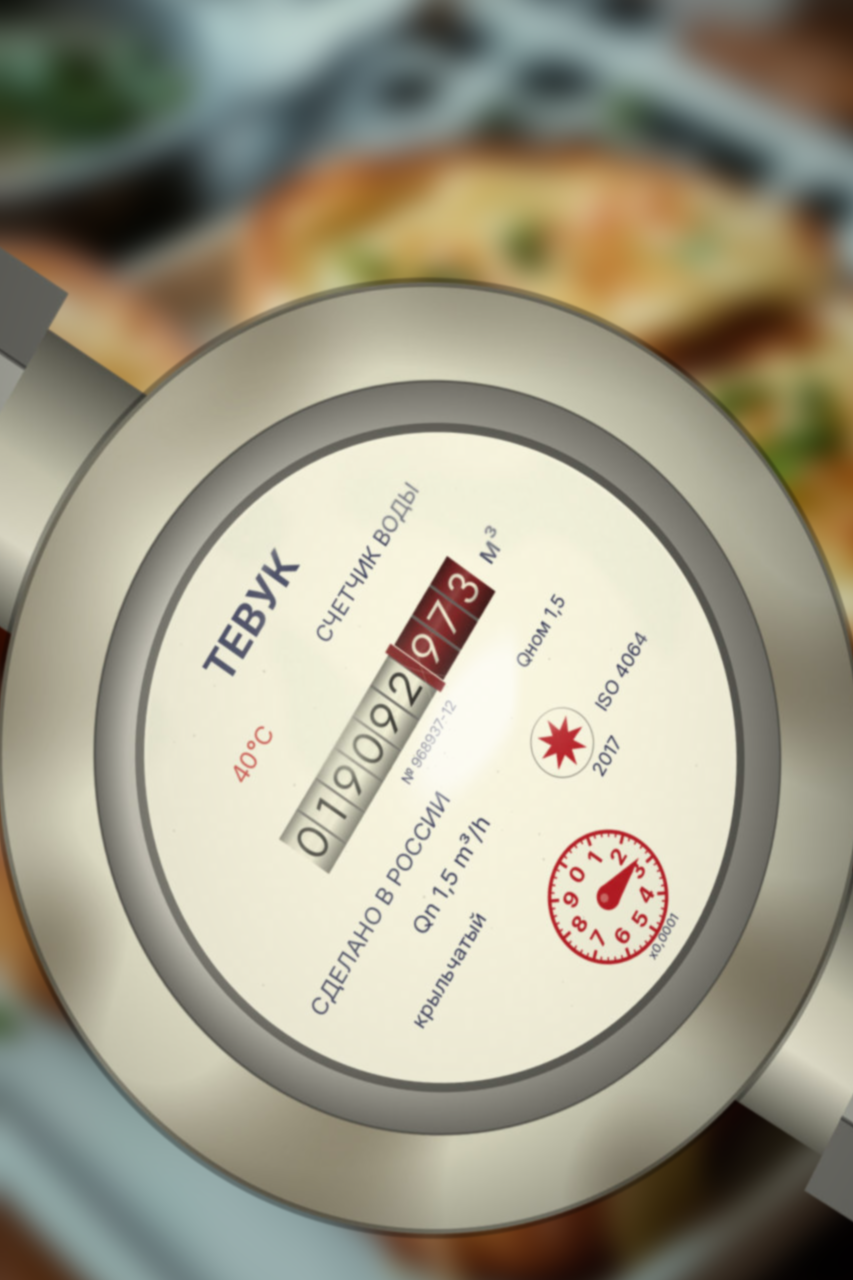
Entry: 19092.9732 m³
